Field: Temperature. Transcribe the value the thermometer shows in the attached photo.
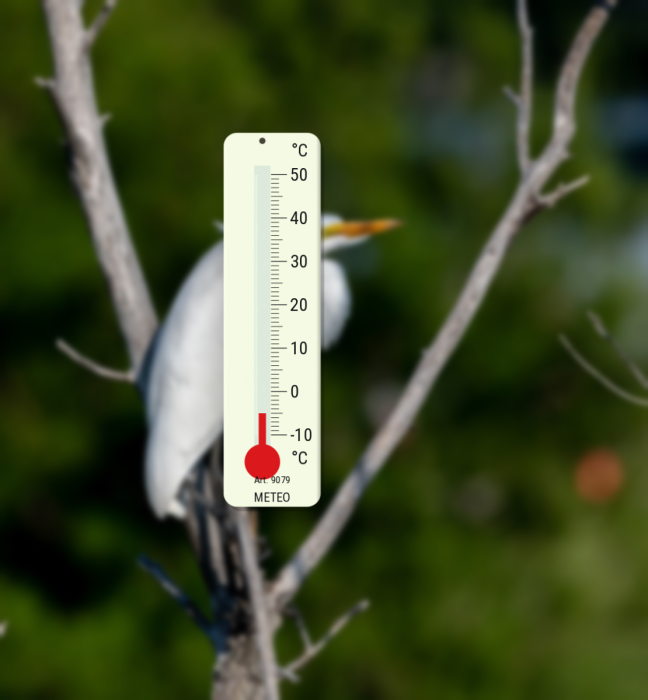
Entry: -5 °C
